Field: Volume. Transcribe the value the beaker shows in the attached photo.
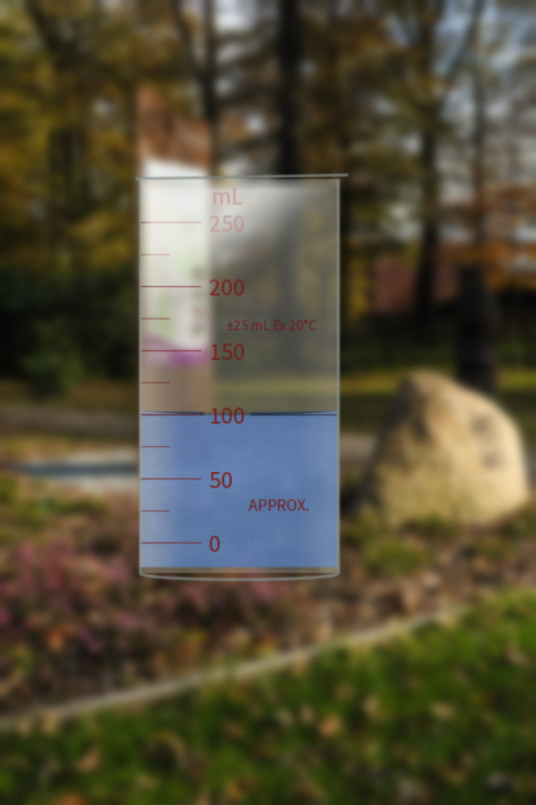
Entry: 100 mL
